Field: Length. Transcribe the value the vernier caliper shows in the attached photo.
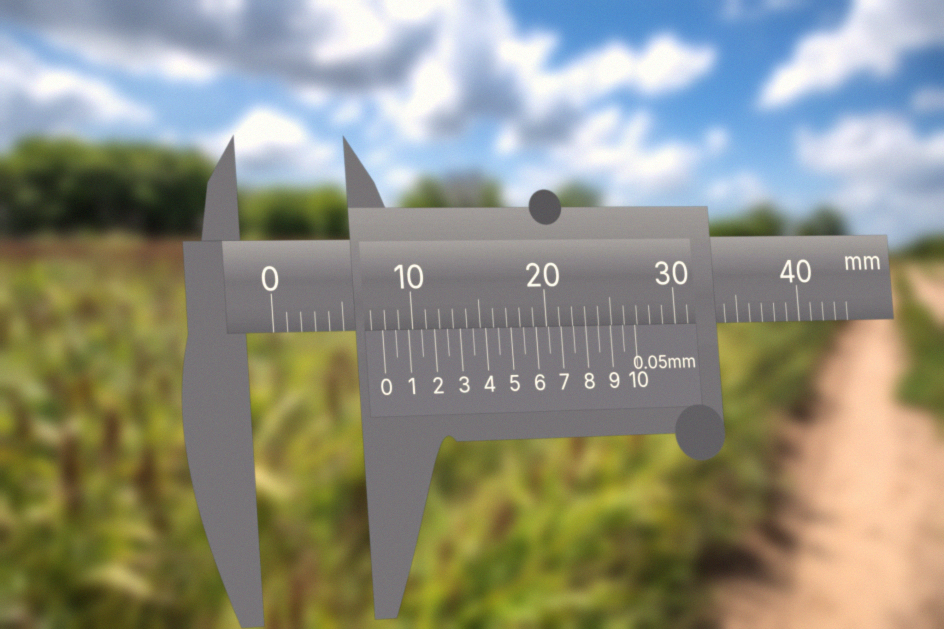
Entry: 7.8 mm
